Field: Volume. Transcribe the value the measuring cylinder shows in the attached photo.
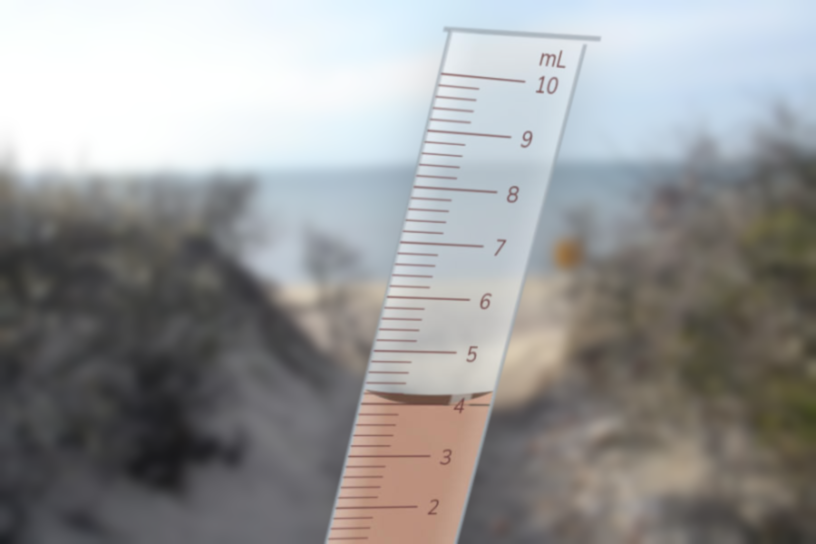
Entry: 4 mL
